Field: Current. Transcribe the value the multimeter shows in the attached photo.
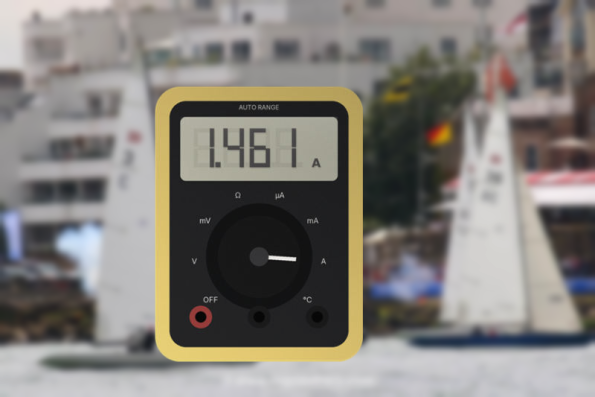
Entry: 1.461 A
